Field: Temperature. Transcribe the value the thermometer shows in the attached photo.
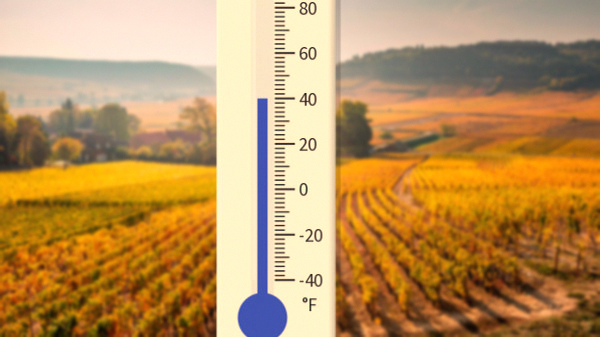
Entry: 40 °F
